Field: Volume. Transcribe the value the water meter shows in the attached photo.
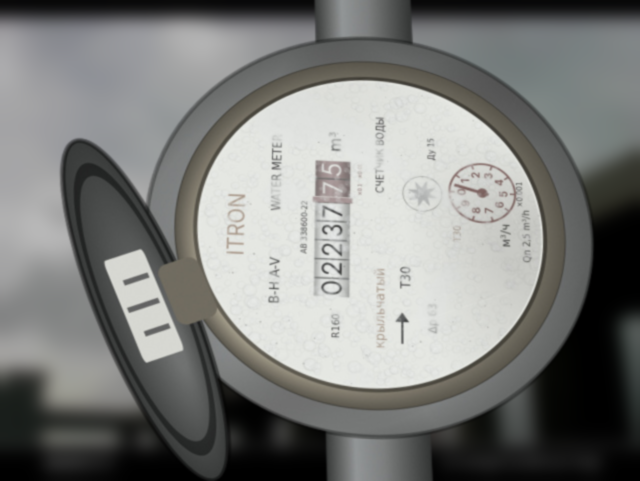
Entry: 2237.750 m³
